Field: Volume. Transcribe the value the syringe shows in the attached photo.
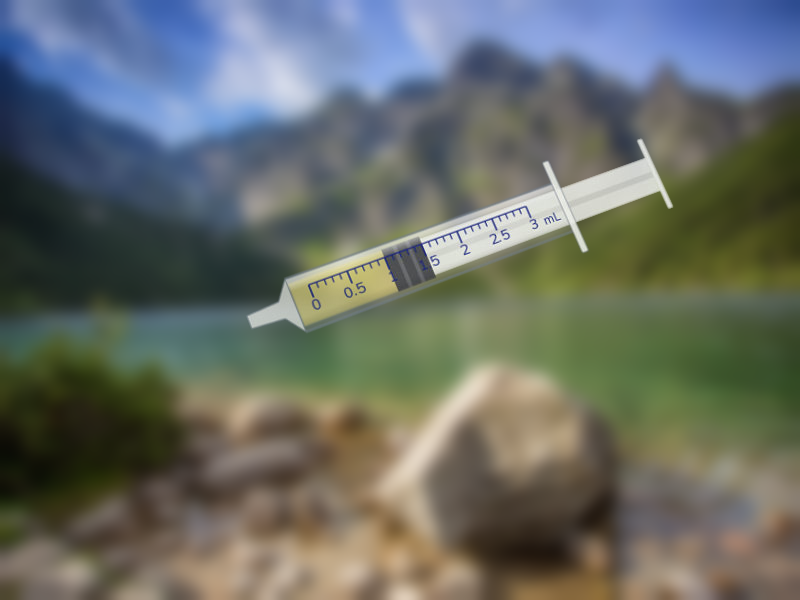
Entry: 1 mL
